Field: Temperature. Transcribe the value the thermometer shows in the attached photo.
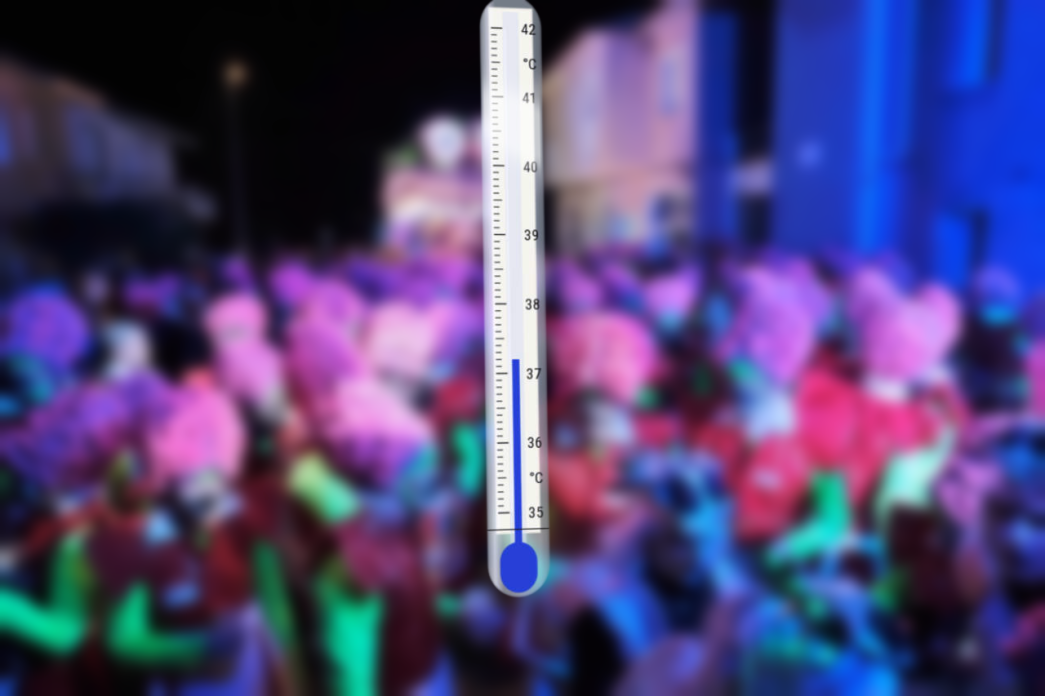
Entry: 37.2 °C
